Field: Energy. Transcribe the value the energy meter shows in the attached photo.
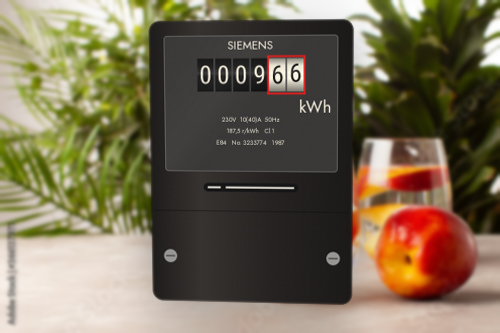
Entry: 9.66 kWh
